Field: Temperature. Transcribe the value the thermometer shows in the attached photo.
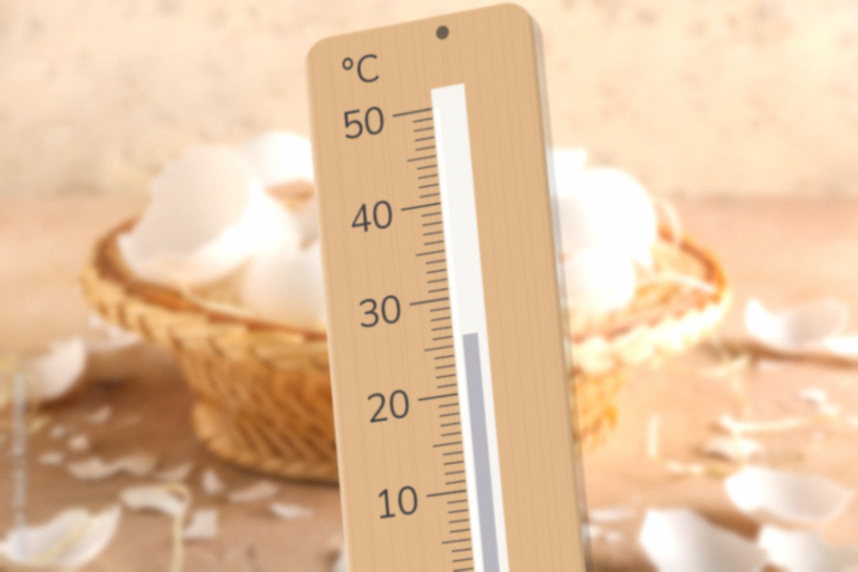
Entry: 26 °C
